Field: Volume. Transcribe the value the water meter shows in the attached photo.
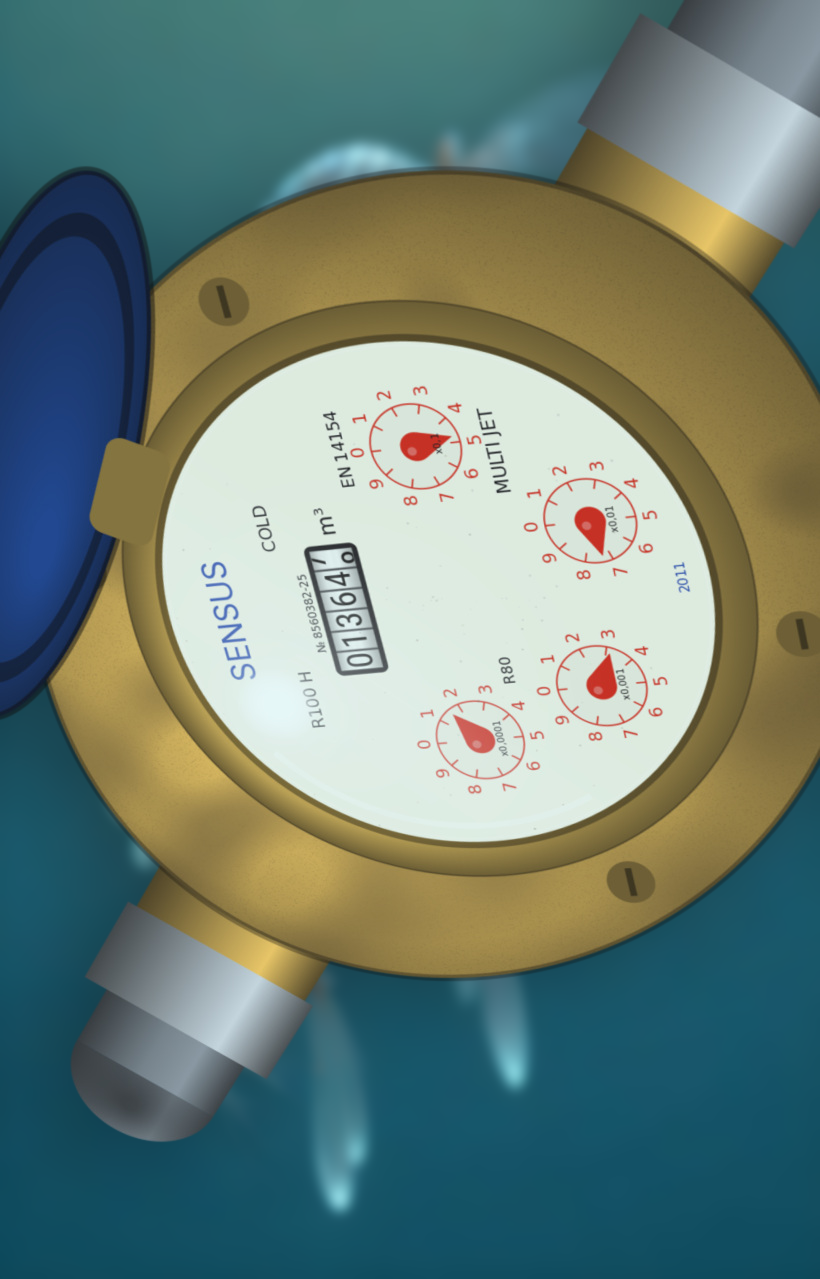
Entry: 13647.4731 m³
